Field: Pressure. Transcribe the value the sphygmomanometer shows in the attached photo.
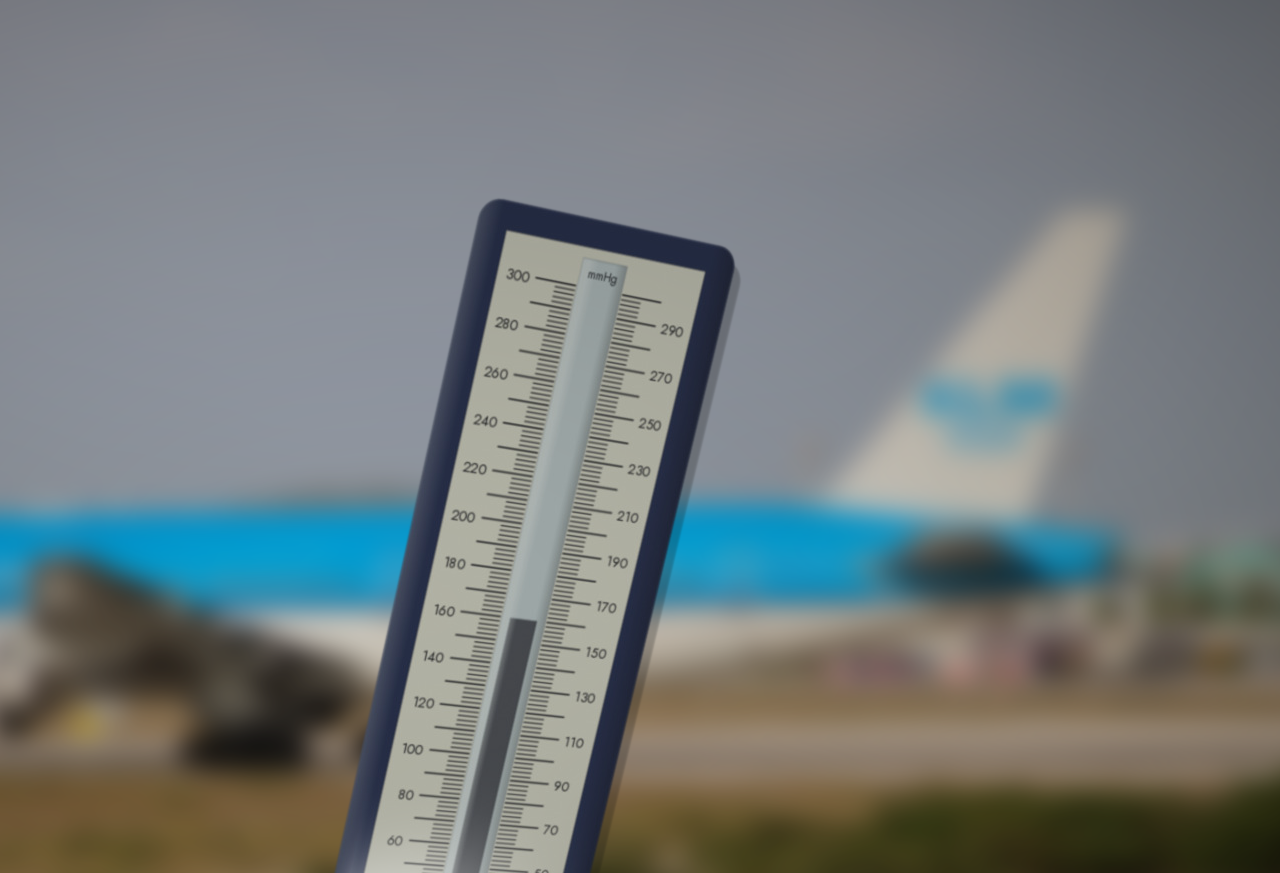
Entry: 160 mmHg
